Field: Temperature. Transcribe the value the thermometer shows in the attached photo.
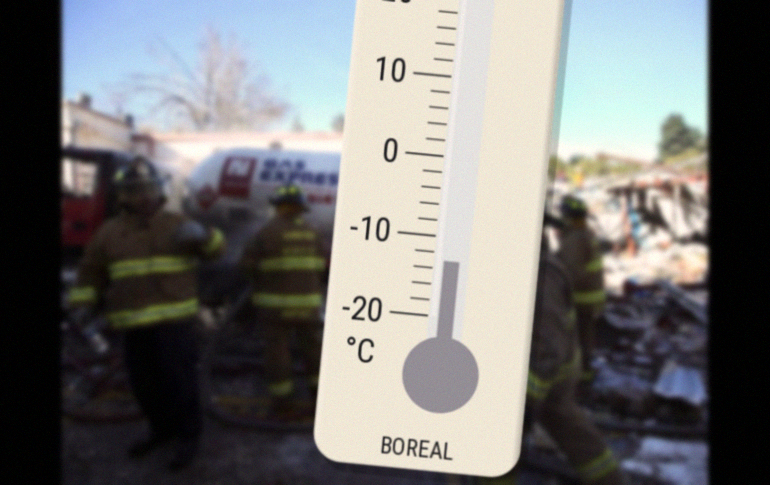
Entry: -13 °C
